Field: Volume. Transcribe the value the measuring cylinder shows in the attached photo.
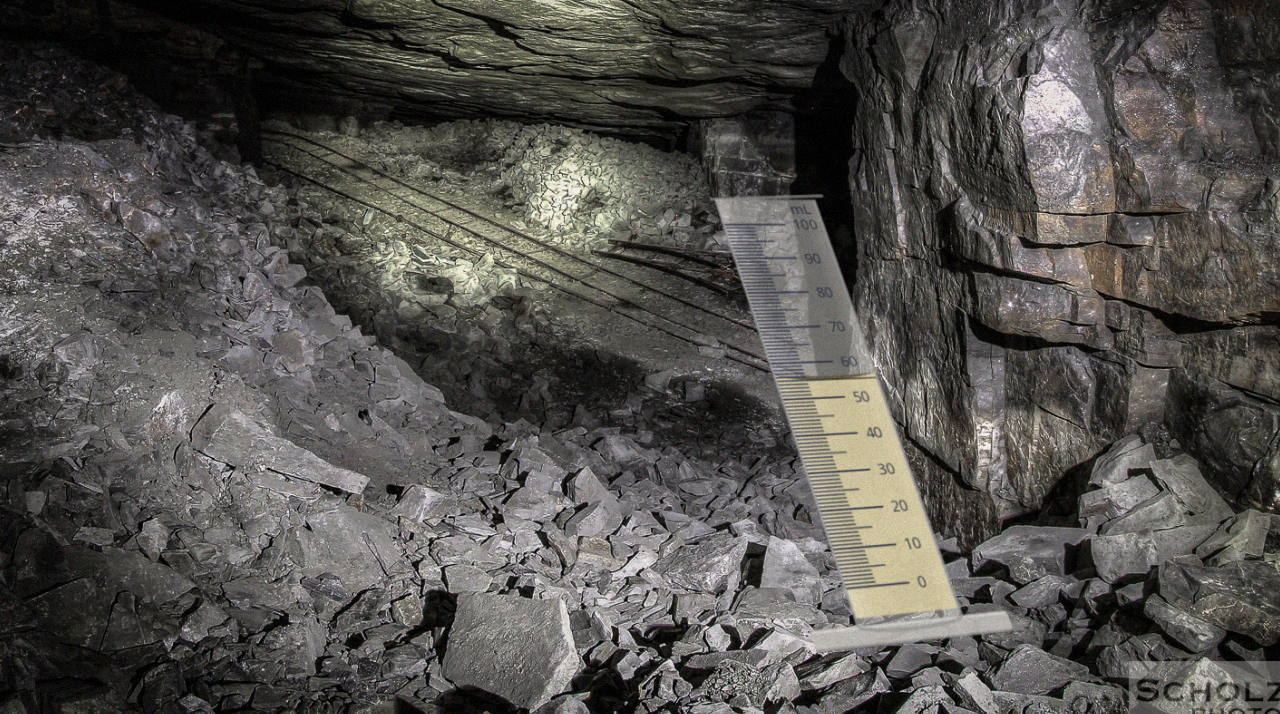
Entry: 55 mL
